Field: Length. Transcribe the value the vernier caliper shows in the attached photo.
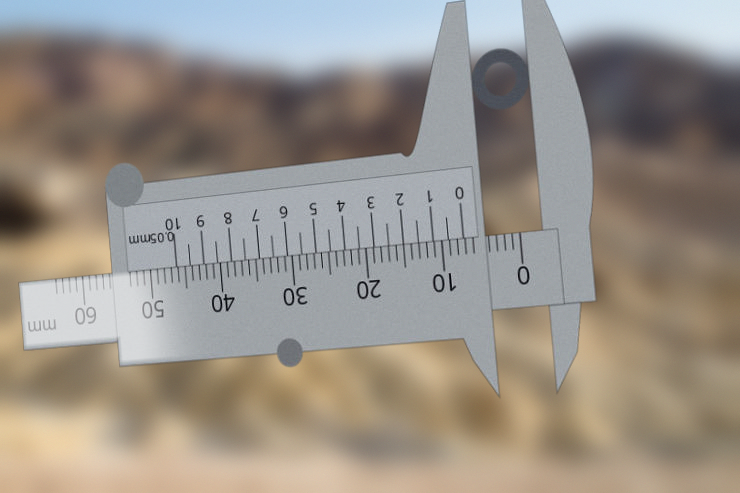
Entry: 7.2 mm
